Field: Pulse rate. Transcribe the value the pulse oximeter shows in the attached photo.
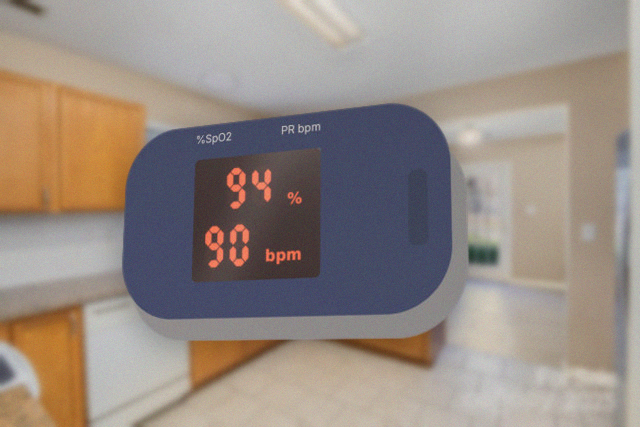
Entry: 90 bpm
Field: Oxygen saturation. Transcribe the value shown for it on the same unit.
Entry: 94 %
